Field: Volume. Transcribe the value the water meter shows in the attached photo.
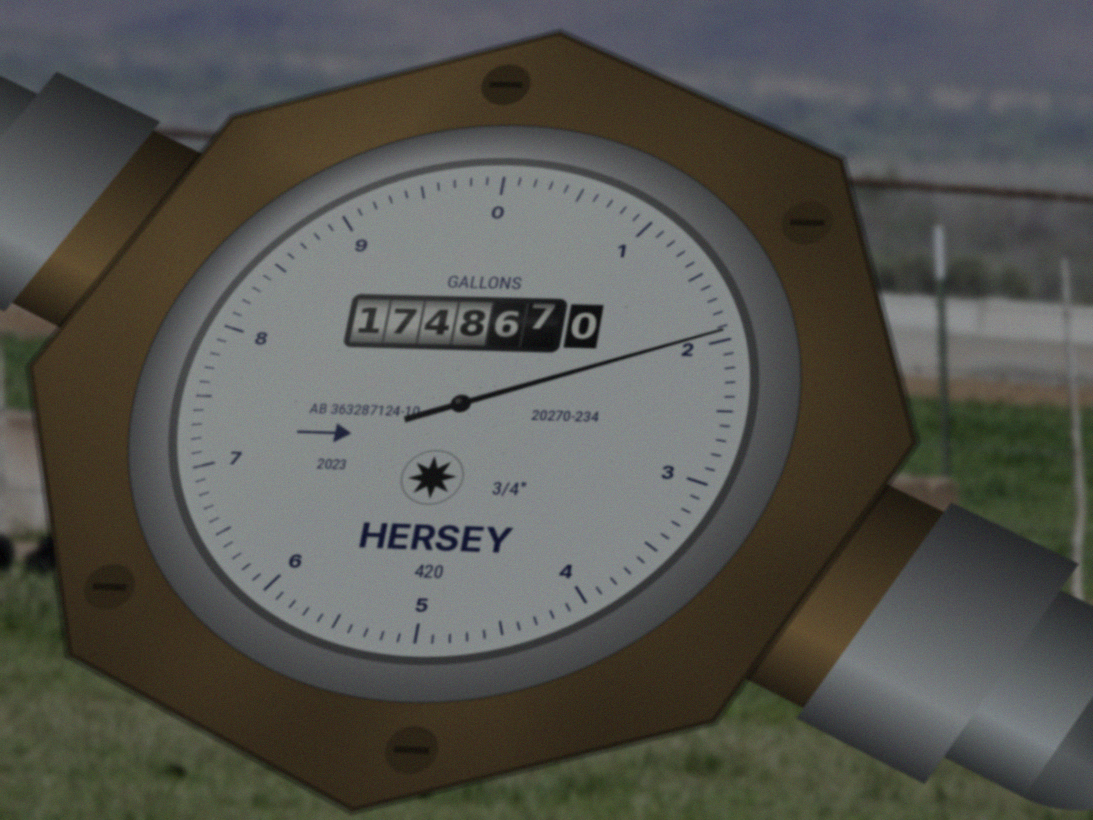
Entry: 1748671.9 gal
